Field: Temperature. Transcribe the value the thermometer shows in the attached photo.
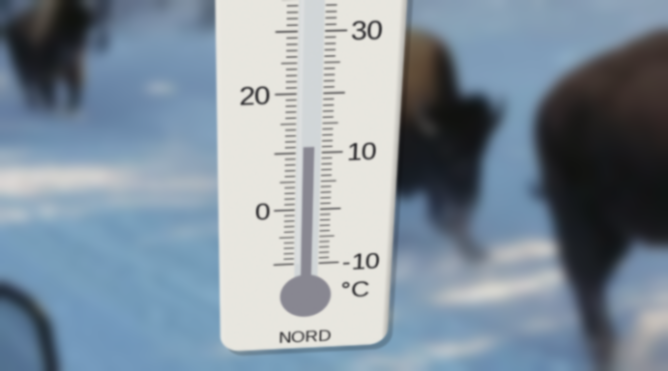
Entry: 11 °C
